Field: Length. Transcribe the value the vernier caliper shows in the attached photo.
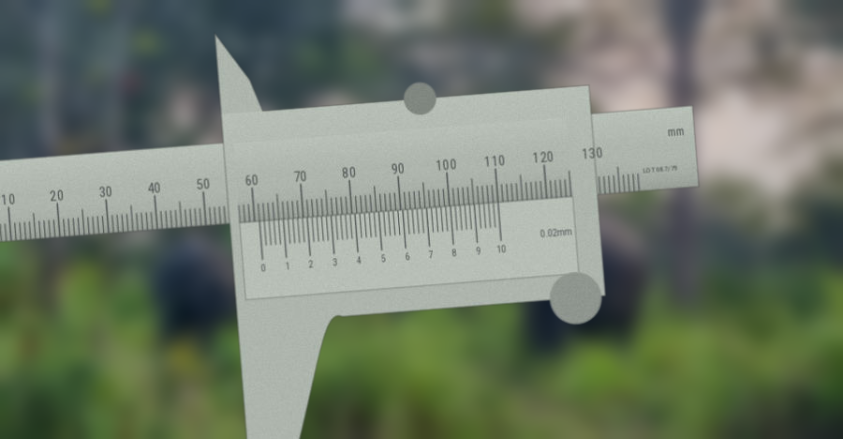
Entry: 61.0 mm
